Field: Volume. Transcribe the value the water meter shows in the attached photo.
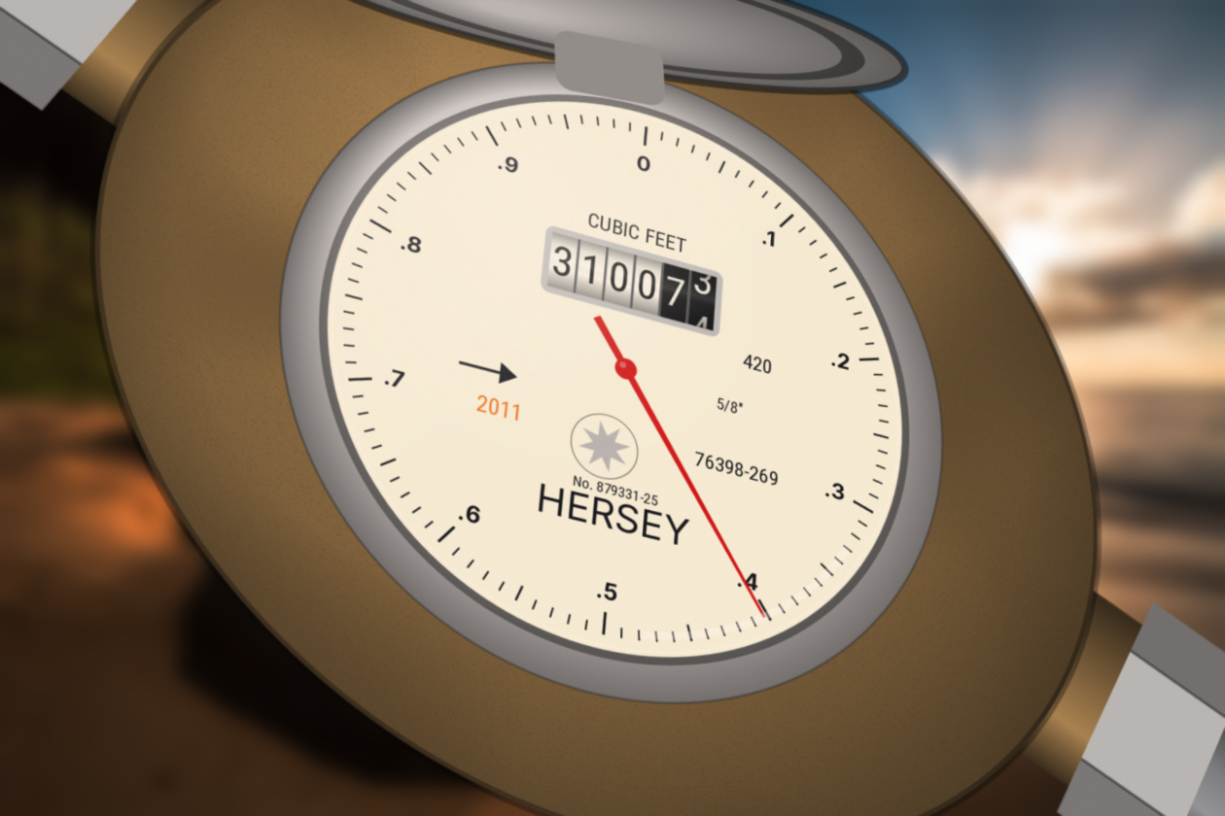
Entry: 310073.40 ft³
